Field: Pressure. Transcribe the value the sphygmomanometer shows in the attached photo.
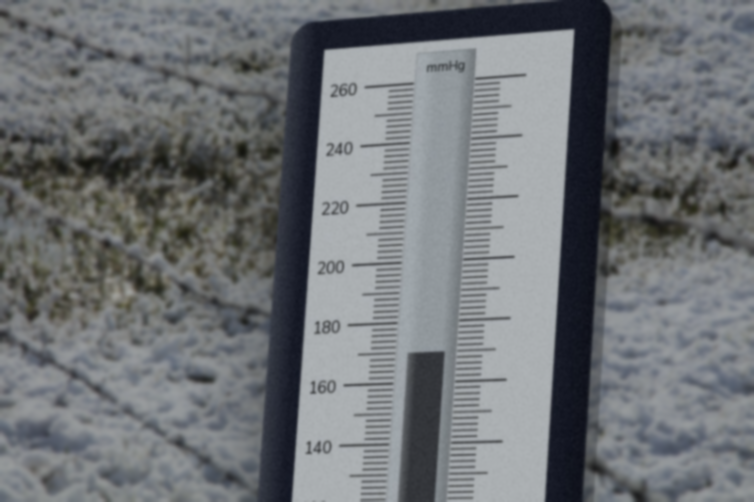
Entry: 170 mmHg
